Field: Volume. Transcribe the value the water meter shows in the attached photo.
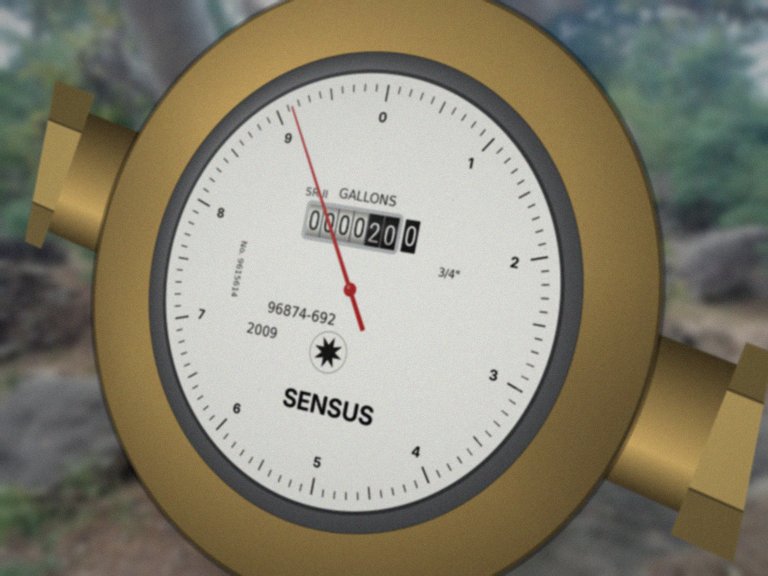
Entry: 199.1 gal
